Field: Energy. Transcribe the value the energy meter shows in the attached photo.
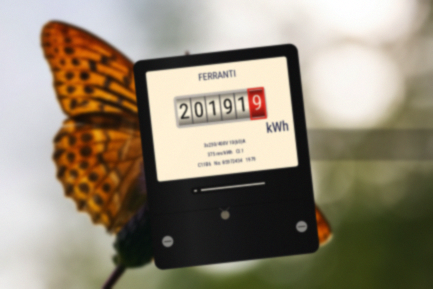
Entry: 20191.9 kWh
